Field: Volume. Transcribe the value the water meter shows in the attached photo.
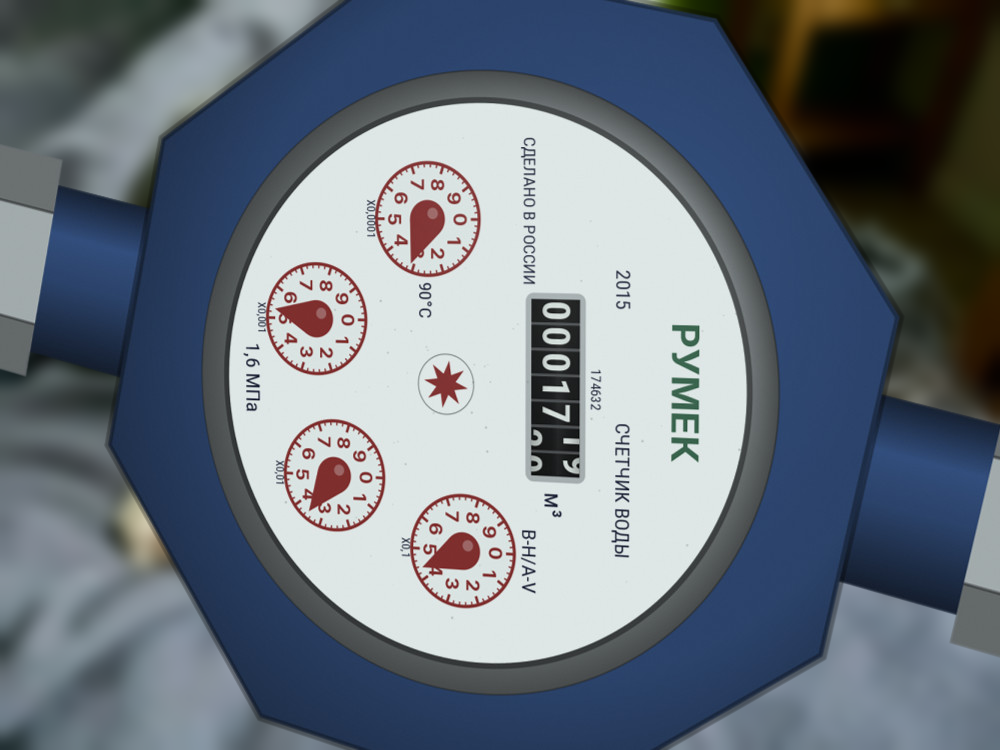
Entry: 1719.4353 m³
